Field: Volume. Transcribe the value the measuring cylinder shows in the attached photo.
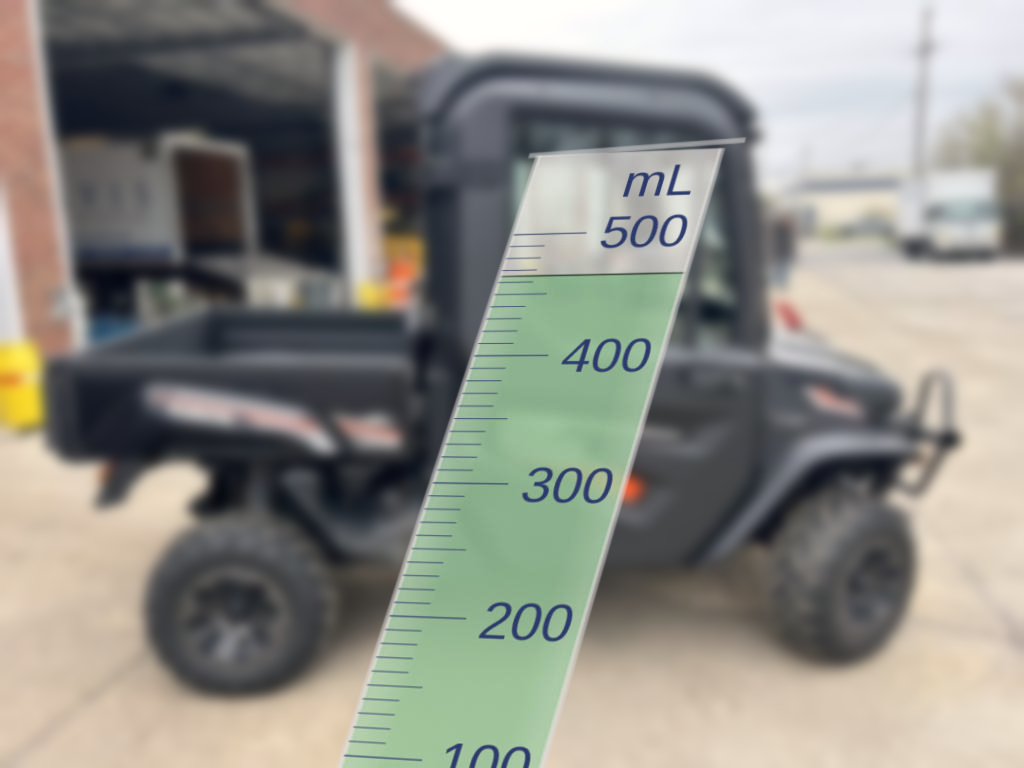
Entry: 465 mL
